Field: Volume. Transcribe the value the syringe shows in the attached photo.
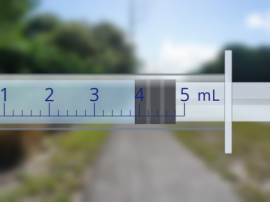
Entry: 3.9 mL
